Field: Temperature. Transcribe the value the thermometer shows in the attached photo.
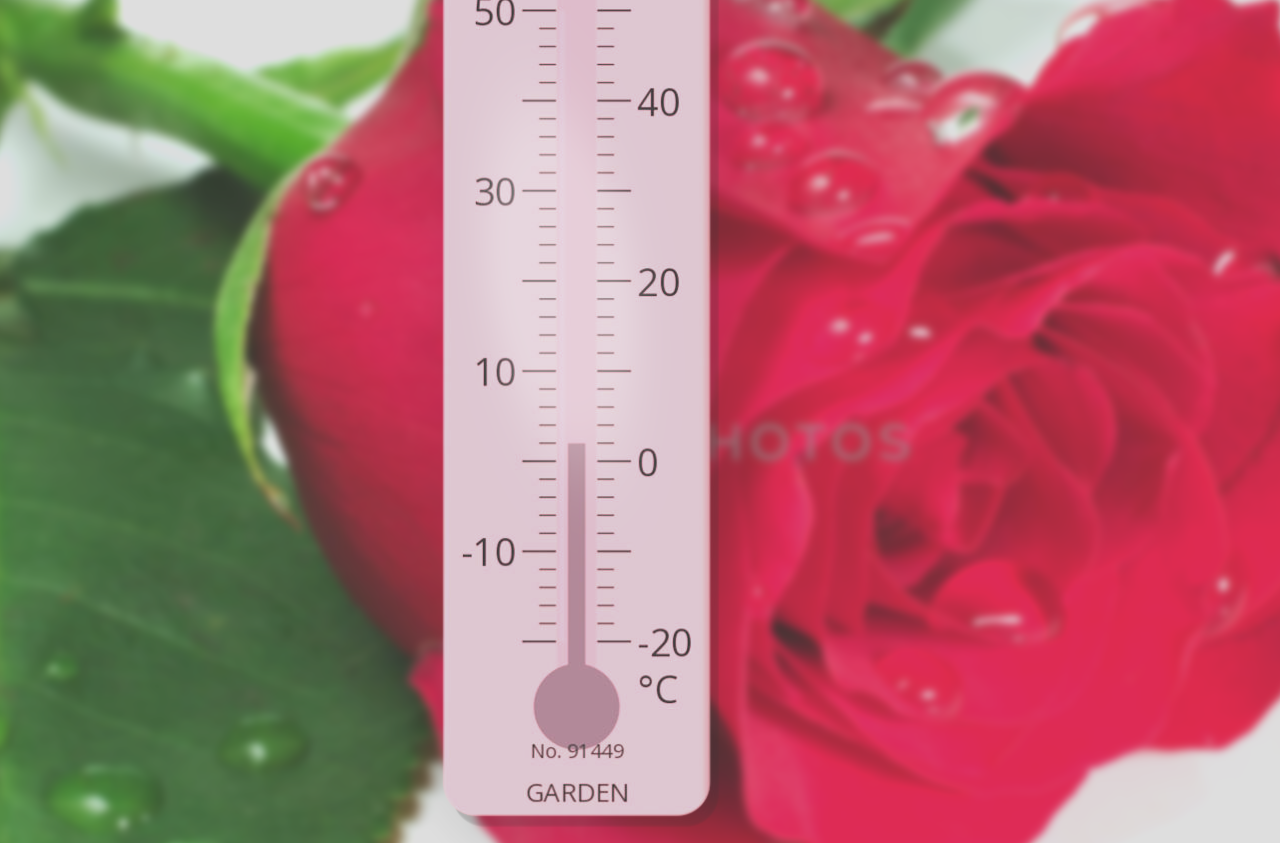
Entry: 2 °C
